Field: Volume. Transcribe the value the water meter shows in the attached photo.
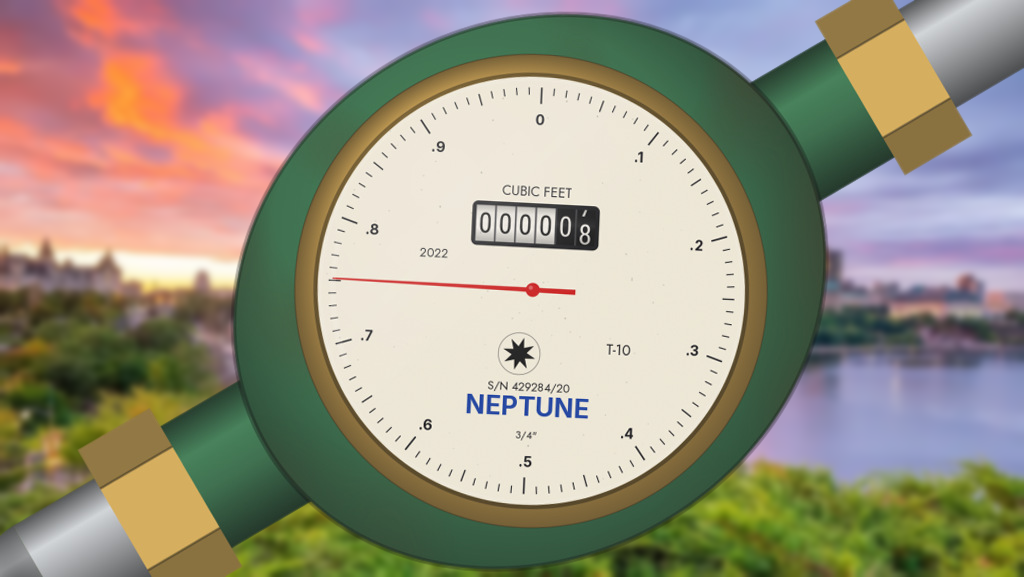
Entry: 7.75 ft³
